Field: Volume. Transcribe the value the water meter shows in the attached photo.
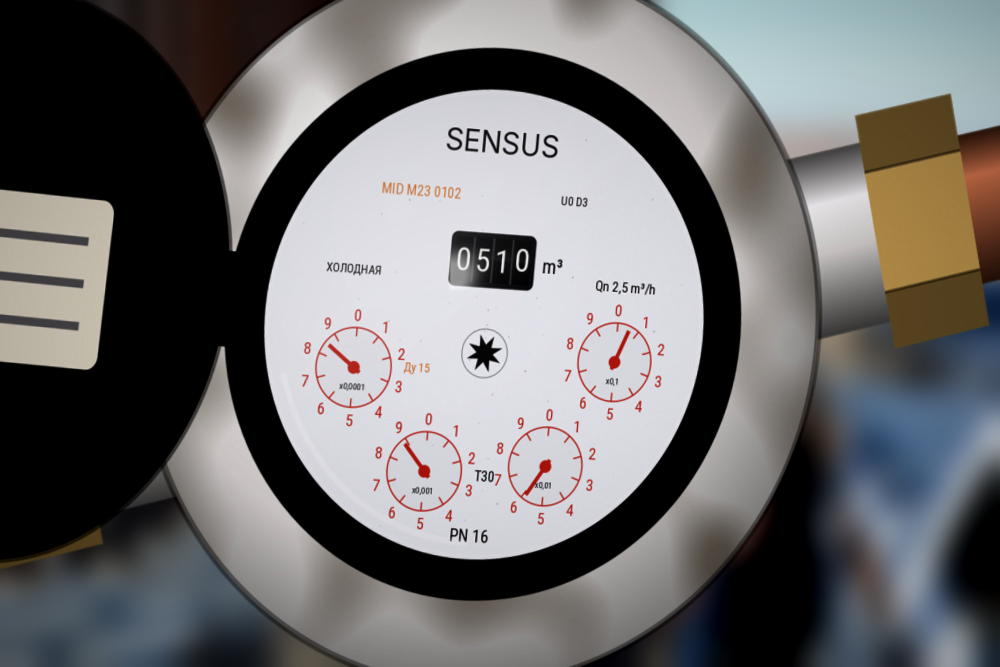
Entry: 510.0588 m³
